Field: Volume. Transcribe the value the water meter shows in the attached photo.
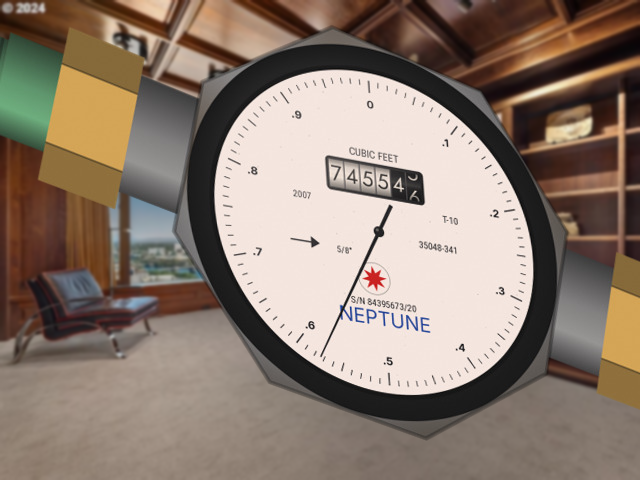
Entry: 745545.57 ft³
